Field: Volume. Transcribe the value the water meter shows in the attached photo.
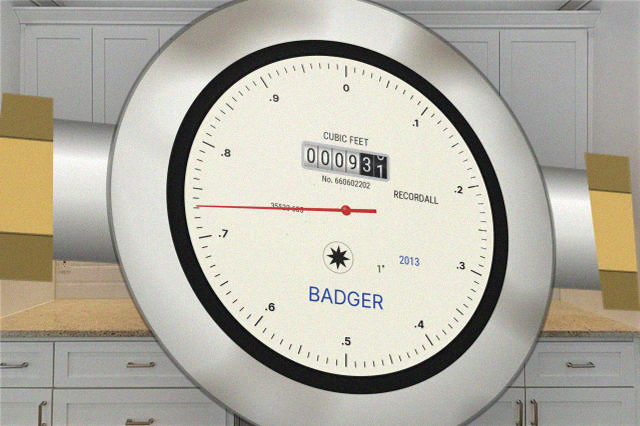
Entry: 930.73 ft³
